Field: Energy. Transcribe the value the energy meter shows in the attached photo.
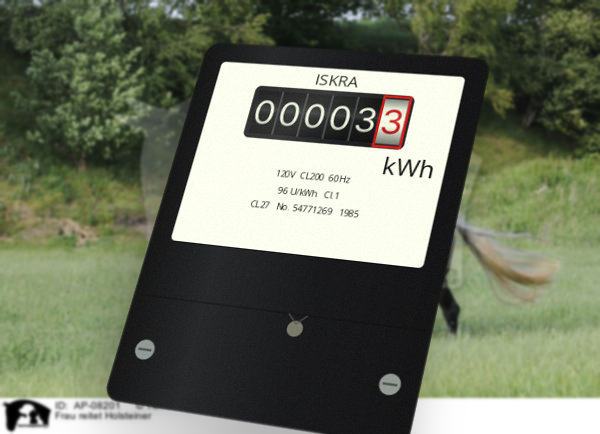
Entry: 3.3 kWh
